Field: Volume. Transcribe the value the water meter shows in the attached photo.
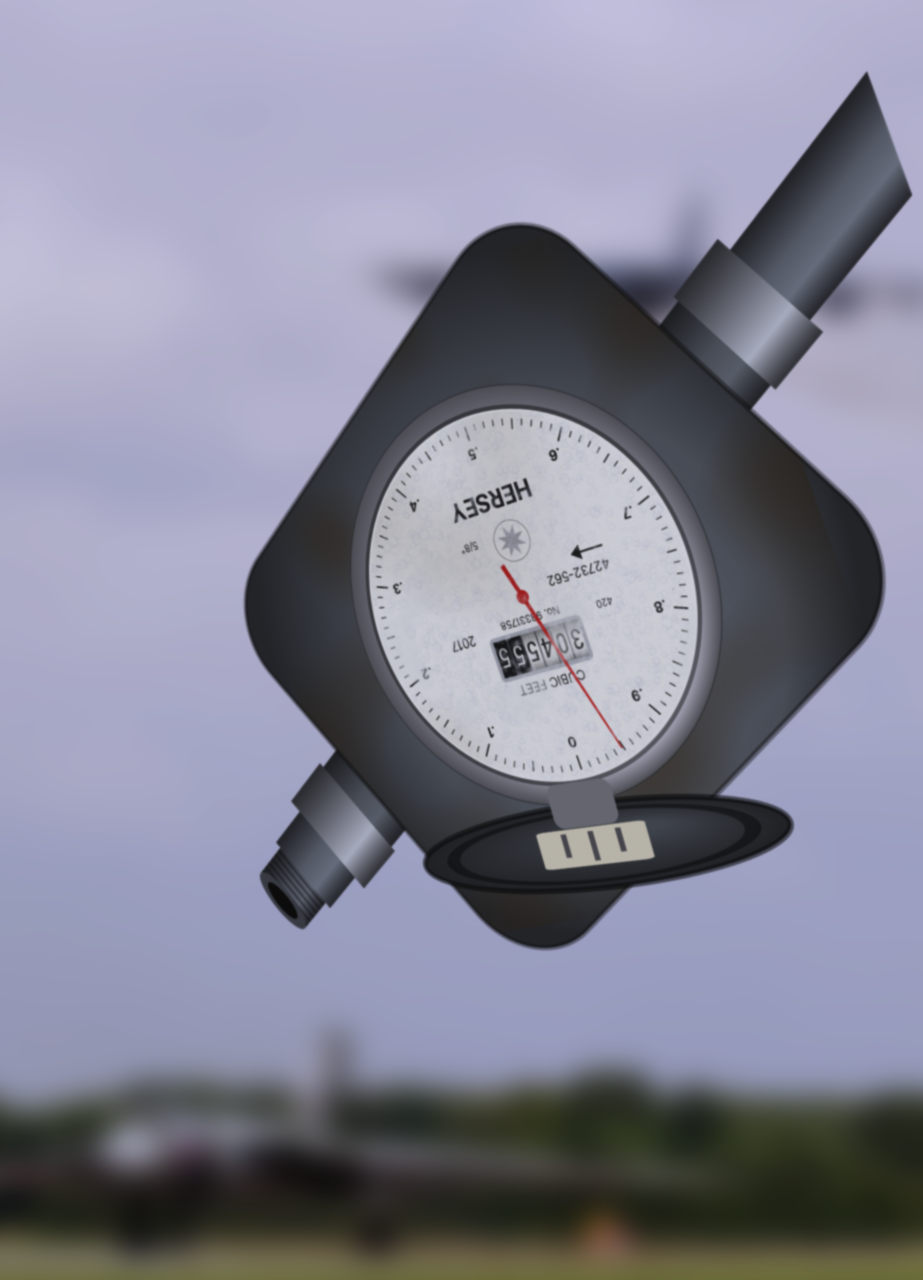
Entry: 304554.95 ft³
